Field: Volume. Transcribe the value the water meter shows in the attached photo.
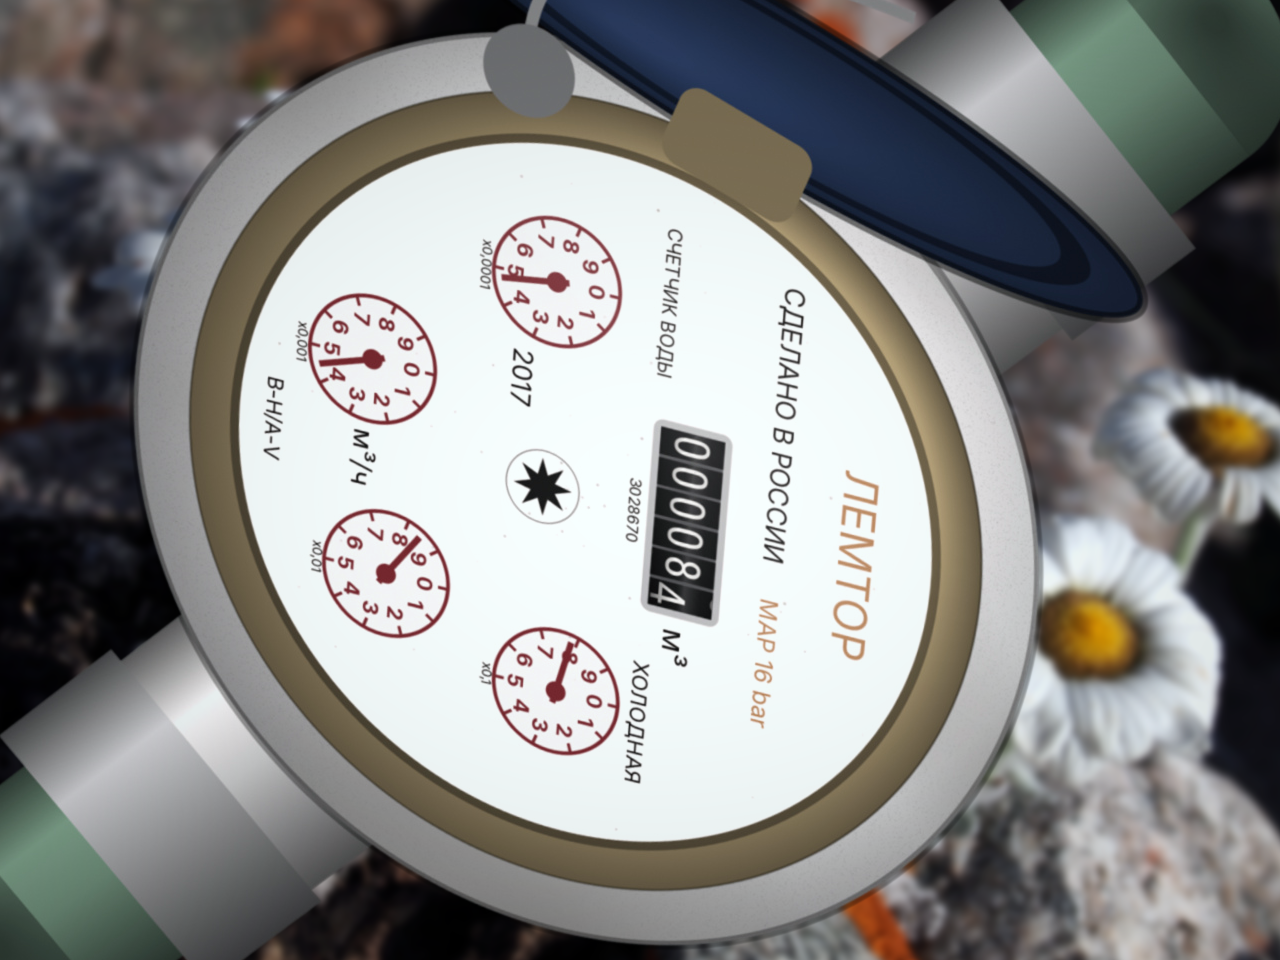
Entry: 83.7844 m³
